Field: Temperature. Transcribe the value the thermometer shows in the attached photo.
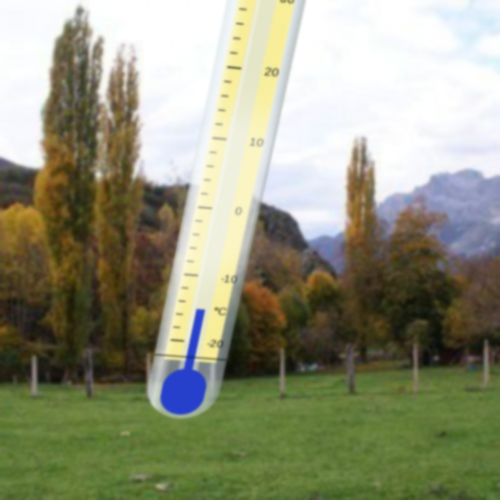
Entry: -15 °C
